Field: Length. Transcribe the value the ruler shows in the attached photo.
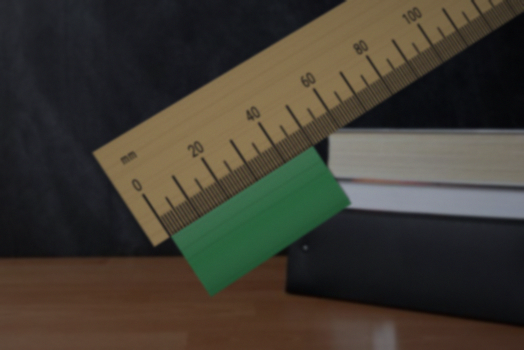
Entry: 50 mm
